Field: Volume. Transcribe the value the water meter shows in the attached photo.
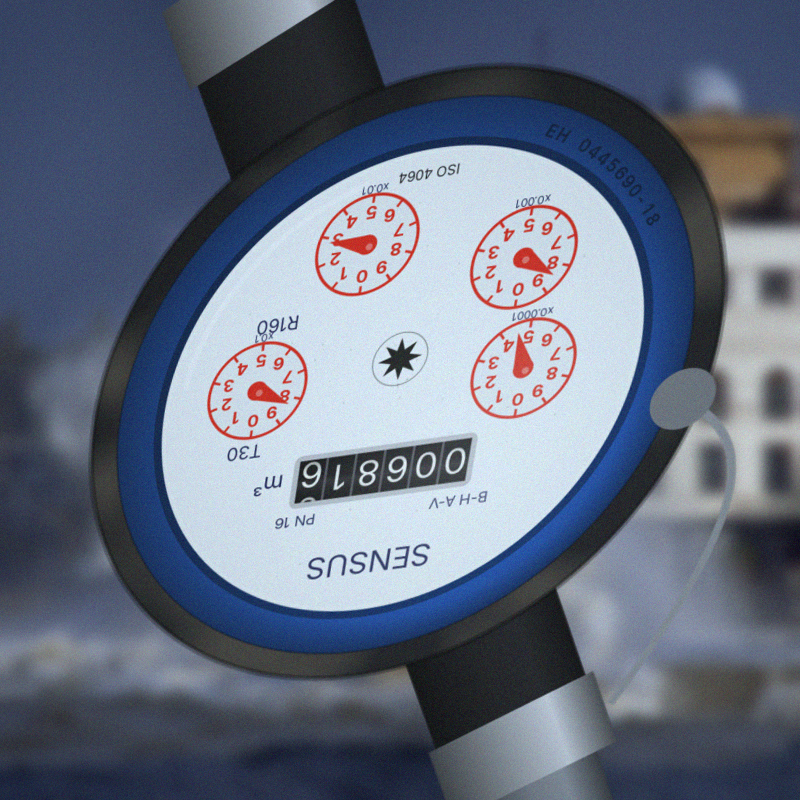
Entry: 6815.8284 m³
